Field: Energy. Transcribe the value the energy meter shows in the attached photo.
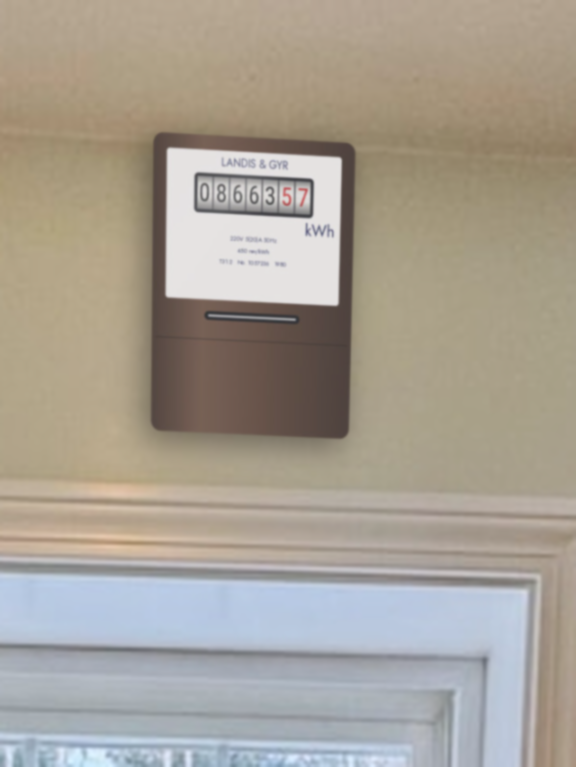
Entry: 8663.57 kWh
